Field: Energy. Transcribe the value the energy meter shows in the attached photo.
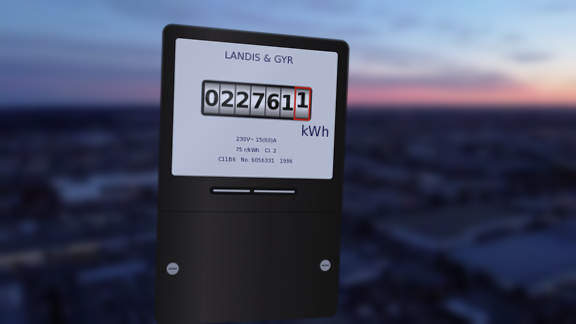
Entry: 22761.1 kWh
